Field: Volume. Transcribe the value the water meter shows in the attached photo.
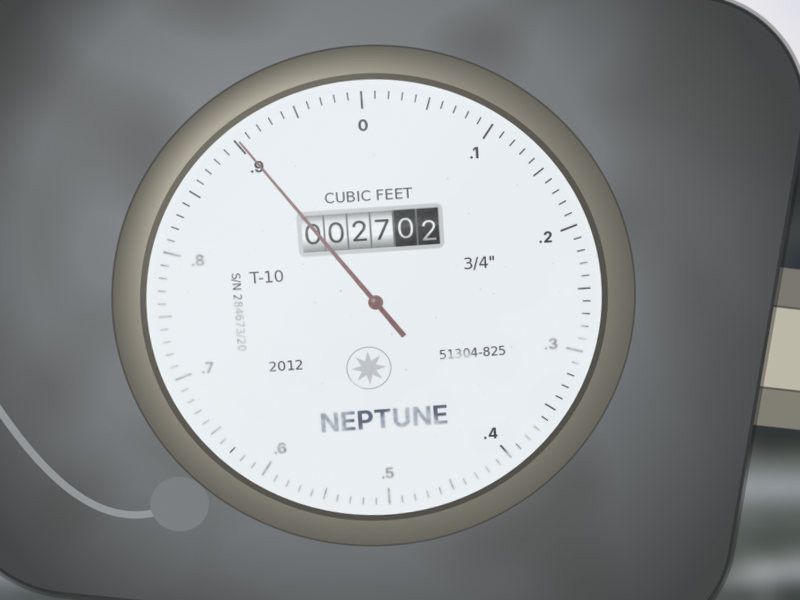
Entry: 2701.90 ft³
